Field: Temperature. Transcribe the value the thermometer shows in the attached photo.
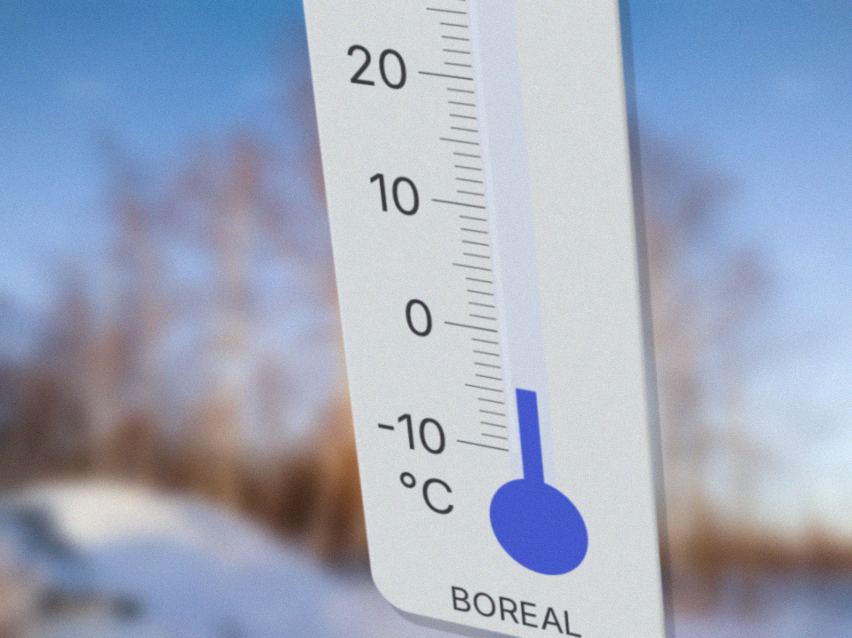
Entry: -4.5 °C
